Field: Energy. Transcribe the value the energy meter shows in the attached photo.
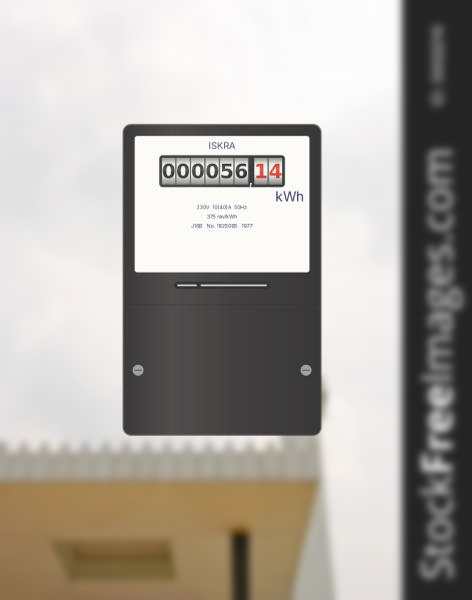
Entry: 56.14 kWh
